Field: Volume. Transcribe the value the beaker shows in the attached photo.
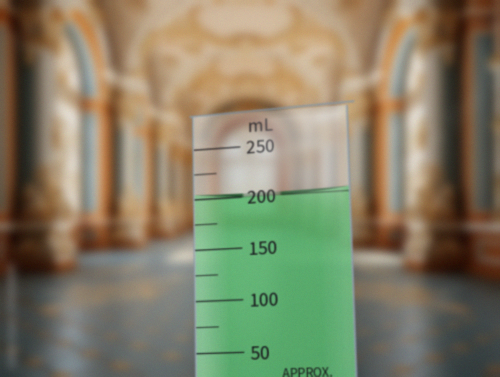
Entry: 200 mL
